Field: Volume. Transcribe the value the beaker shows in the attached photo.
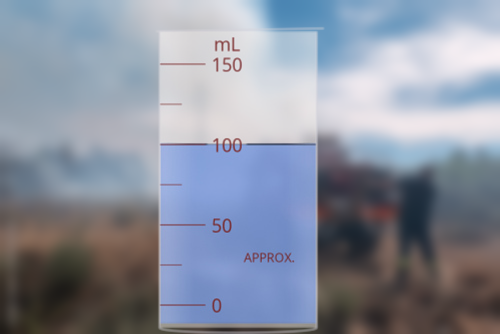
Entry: 100 mL
